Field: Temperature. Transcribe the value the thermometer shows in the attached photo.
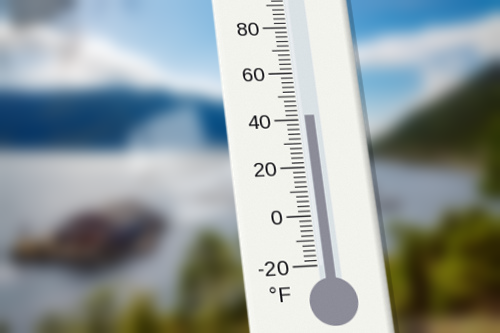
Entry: 42 °F
